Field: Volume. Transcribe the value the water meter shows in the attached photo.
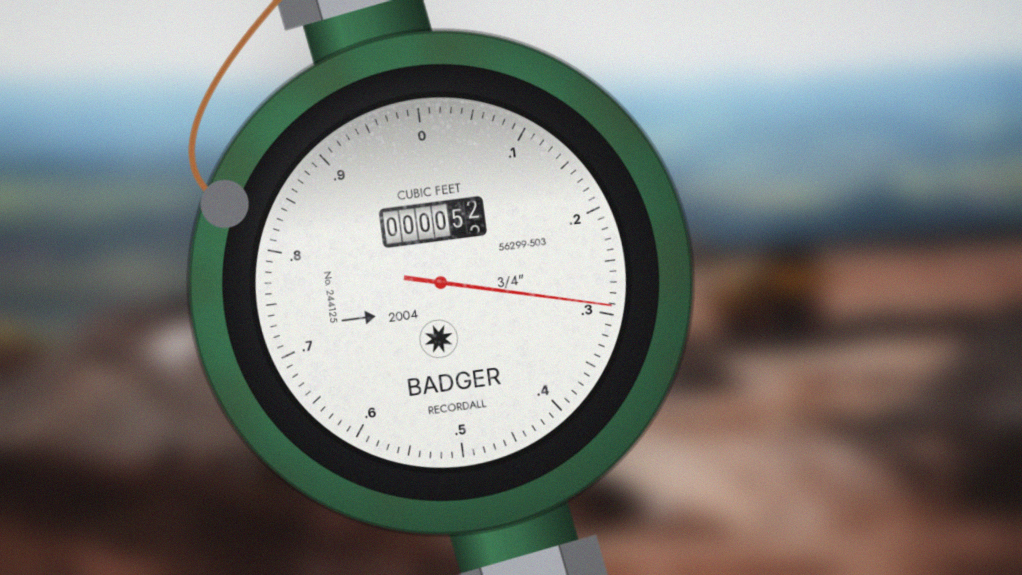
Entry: 52.29 ft³
